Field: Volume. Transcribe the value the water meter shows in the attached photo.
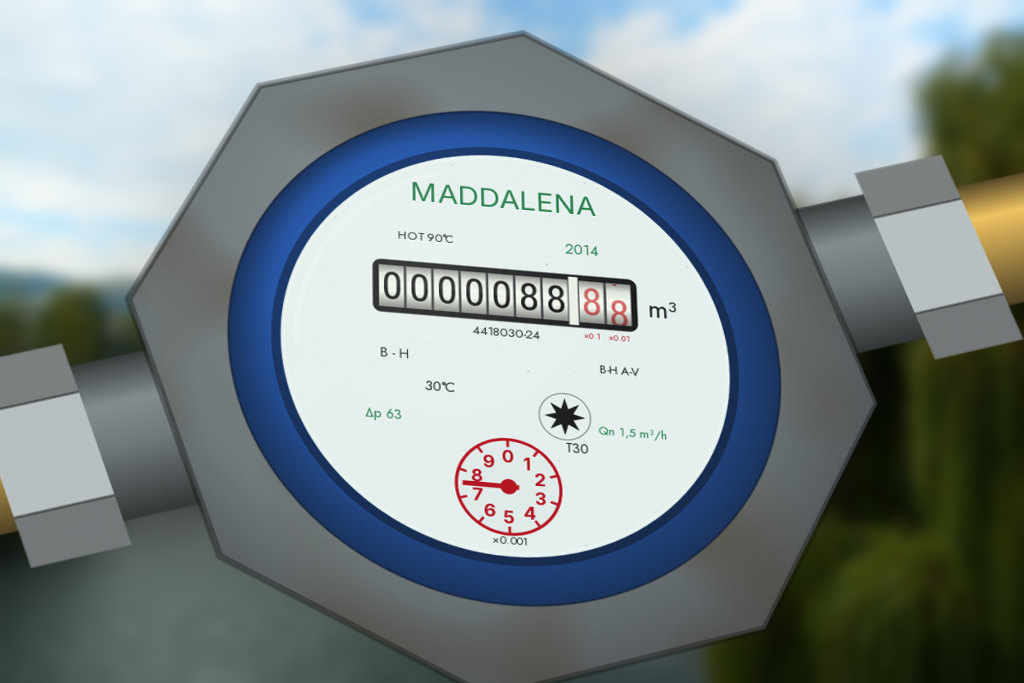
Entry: 88.877 m³
